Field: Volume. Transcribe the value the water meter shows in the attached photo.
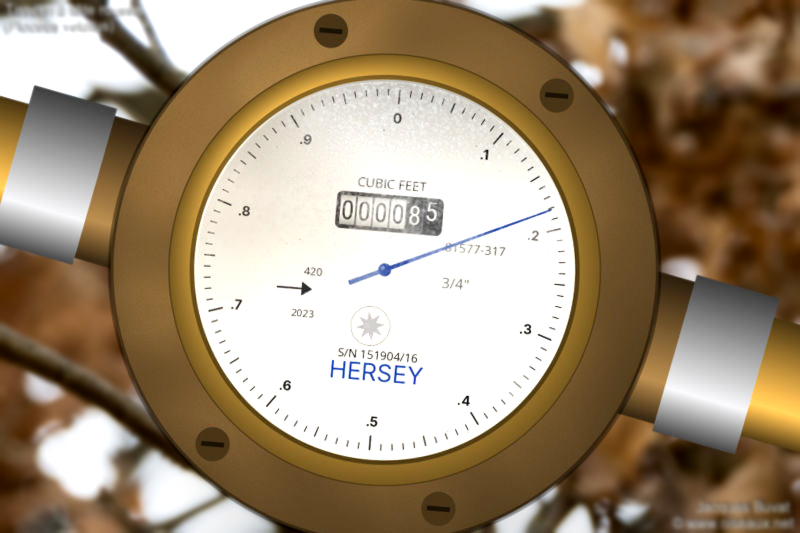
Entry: 85.18 ft³
